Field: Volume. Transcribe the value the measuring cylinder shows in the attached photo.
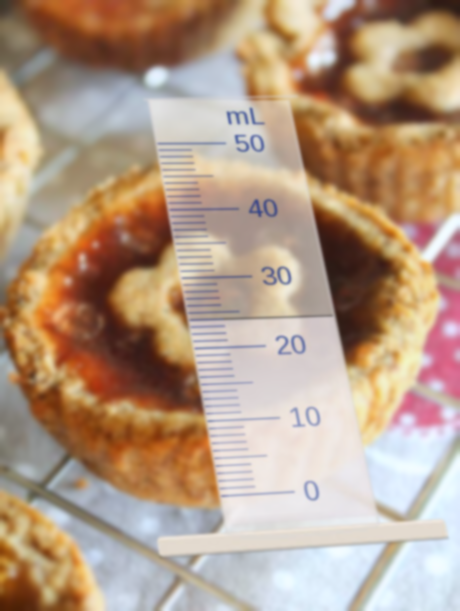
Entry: 24 mL
